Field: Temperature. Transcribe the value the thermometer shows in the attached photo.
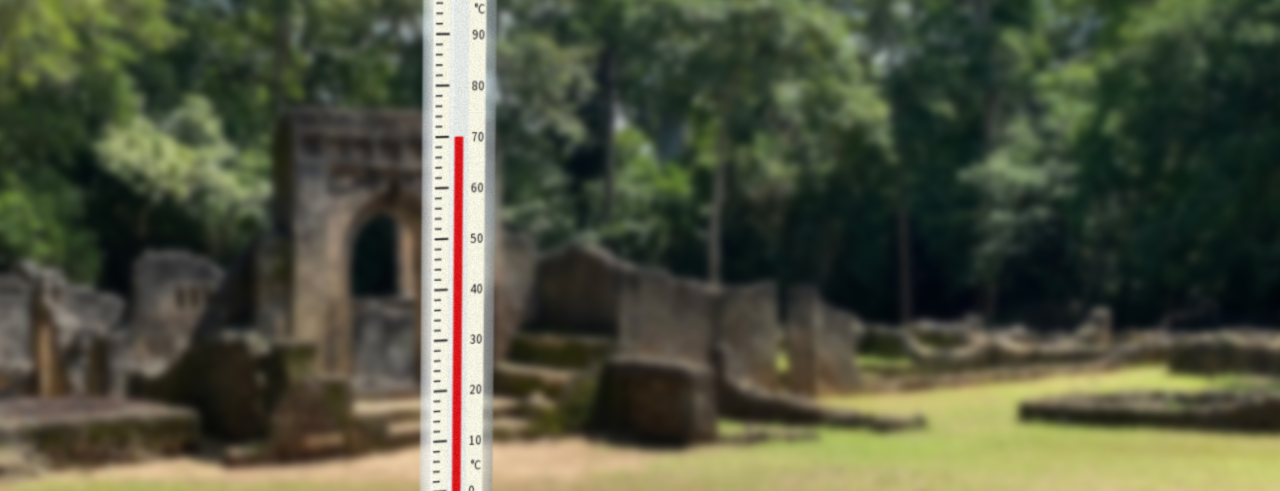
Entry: 70 °C
